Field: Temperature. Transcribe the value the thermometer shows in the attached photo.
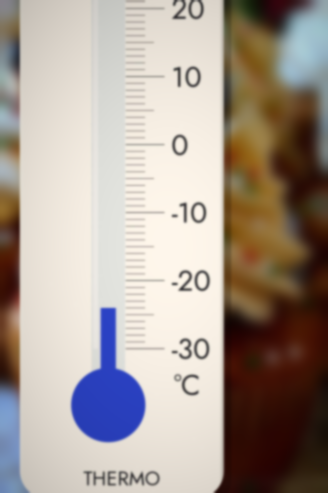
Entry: -24 °C
